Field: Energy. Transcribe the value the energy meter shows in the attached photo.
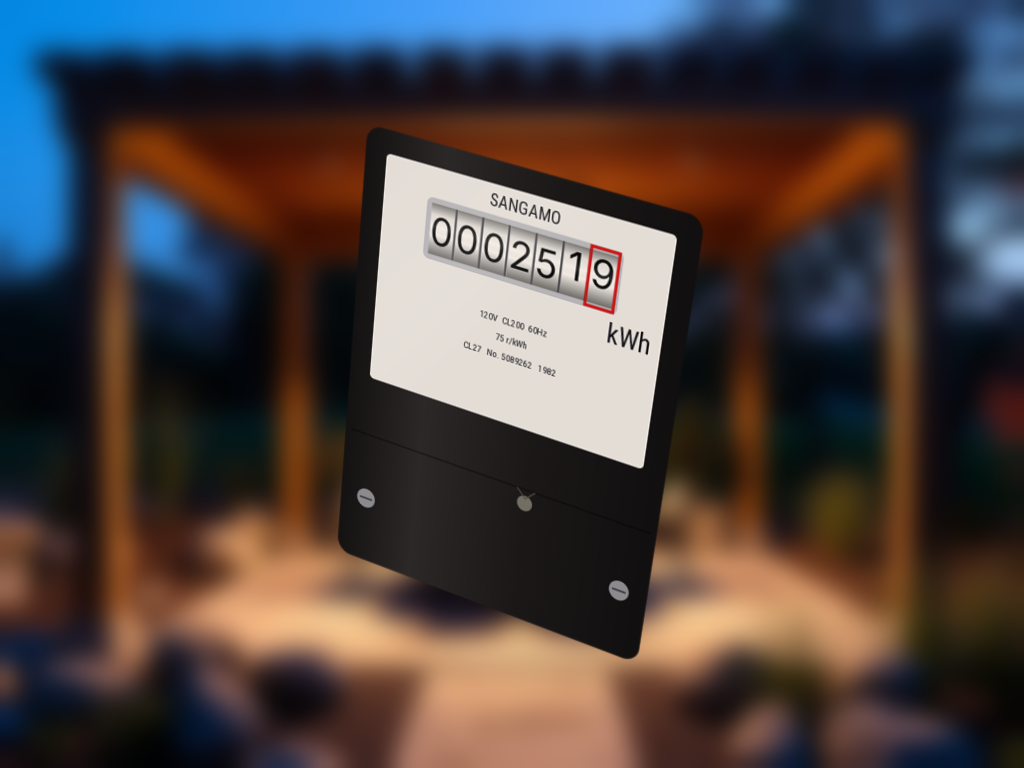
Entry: 251.9 kWh
